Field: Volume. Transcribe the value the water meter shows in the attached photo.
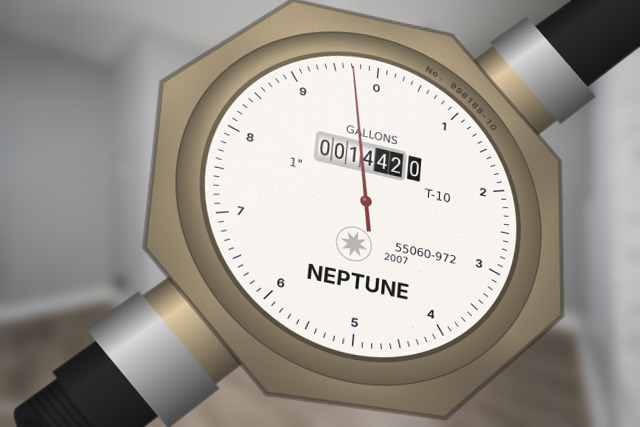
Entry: 14419.7 gal
